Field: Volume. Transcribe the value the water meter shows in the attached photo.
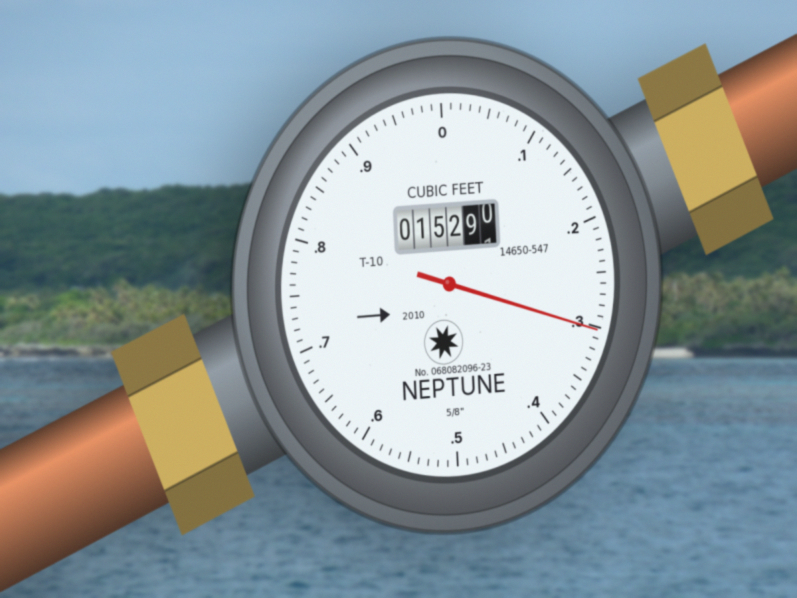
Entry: 15290.30 ft³
